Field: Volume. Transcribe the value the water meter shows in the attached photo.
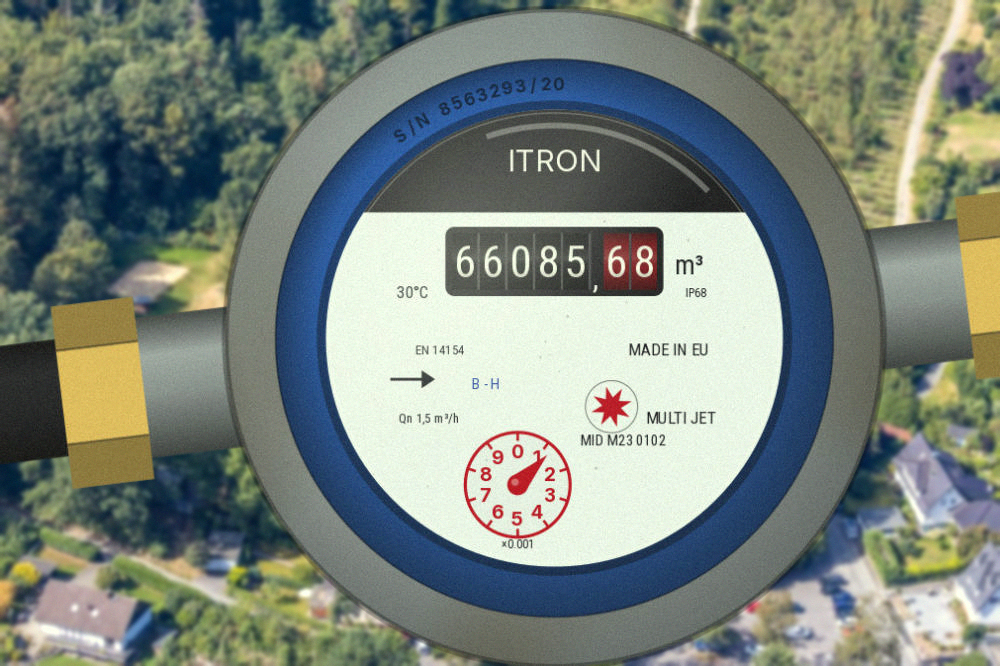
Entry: 66085.681 m³
